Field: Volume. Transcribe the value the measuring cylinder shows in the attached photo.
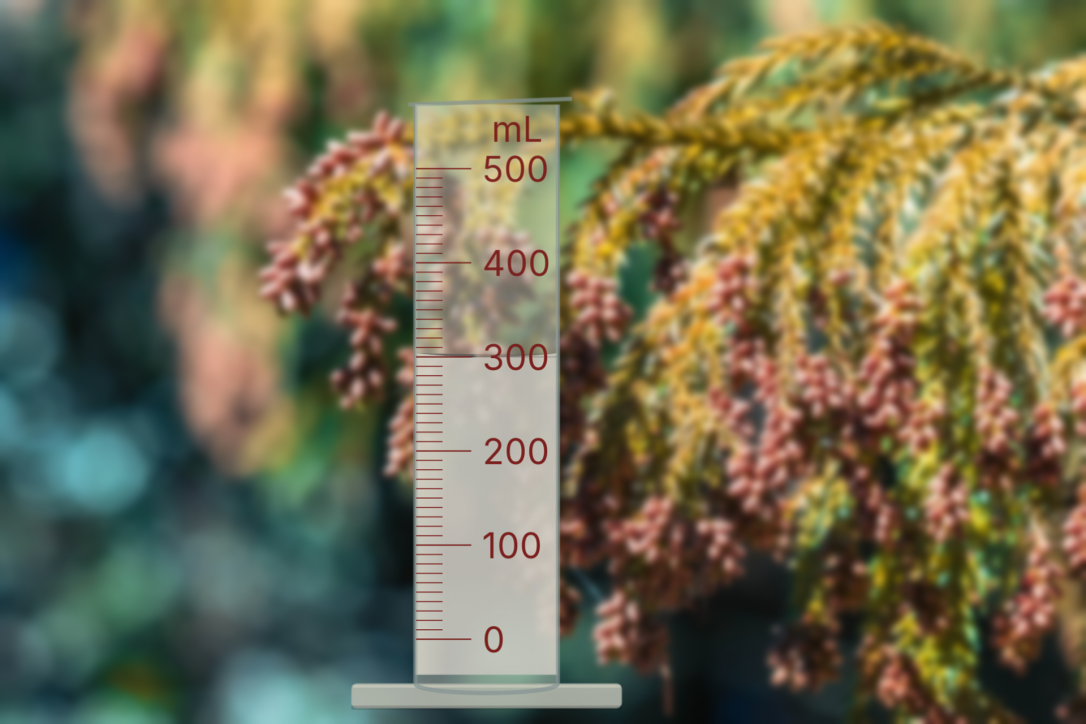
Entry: 300 mL
